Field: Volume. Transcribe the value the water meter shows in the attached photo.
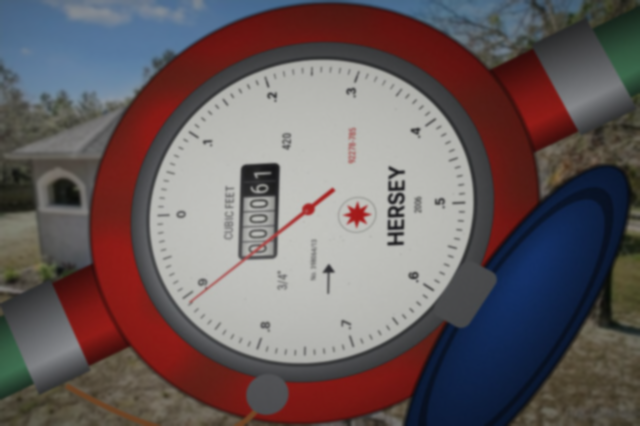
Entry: 60.89 ft³
